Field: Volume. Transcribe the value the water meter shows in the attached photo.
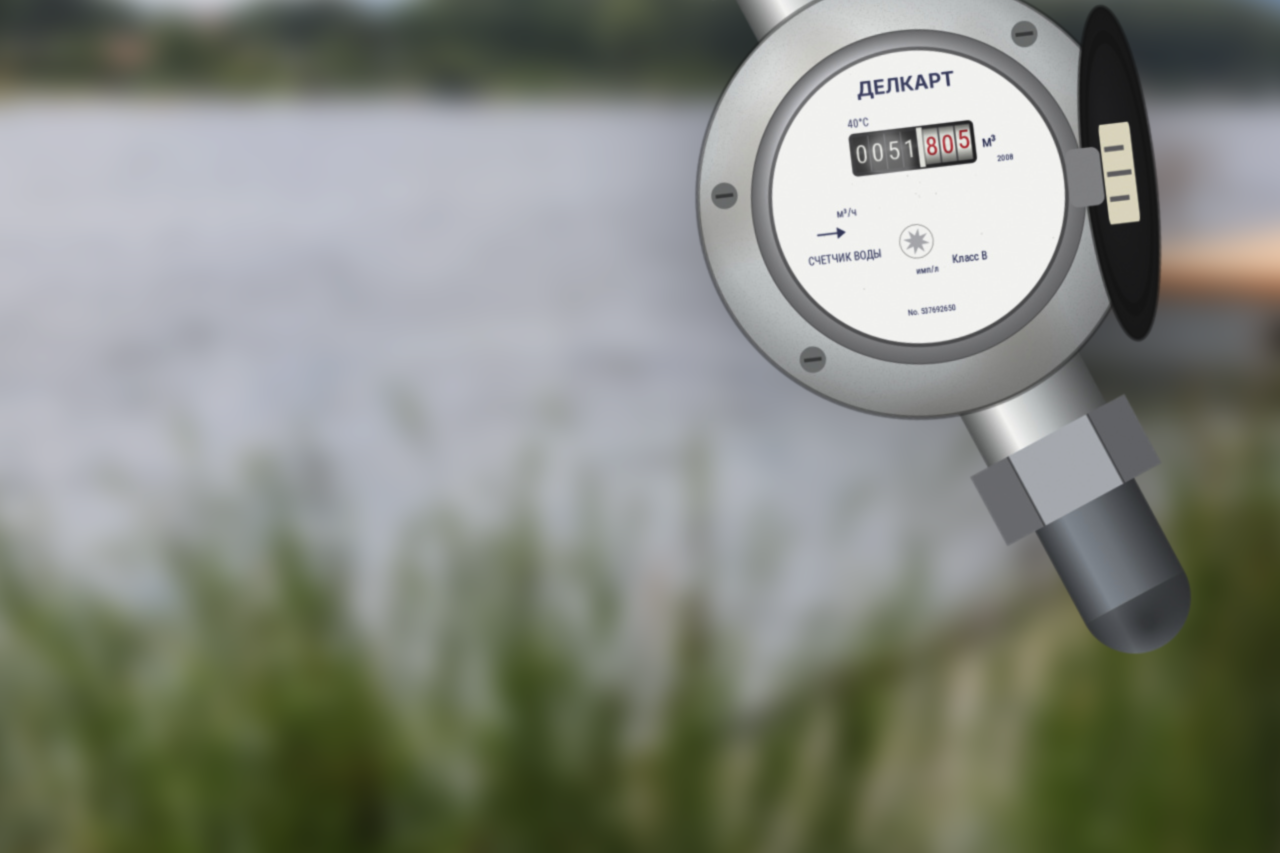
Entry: 51.805 m³
